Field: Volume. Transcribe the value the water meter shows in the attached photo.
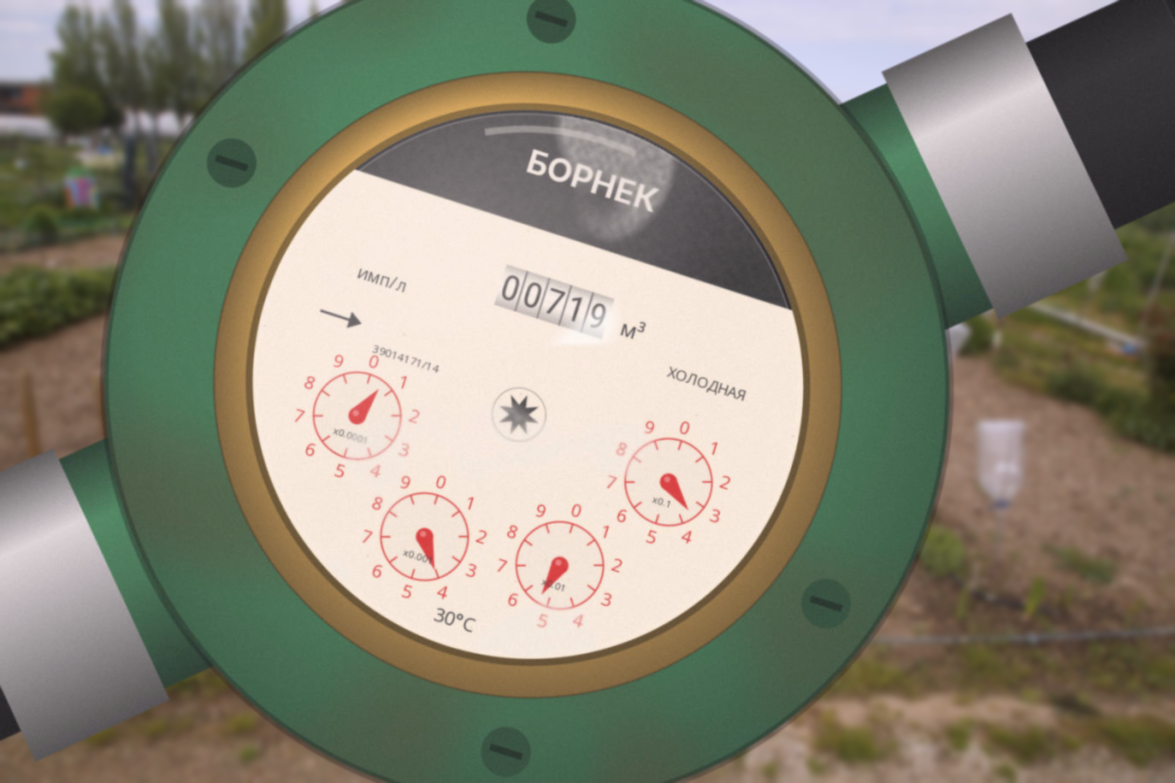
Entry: 719.3540 m³
